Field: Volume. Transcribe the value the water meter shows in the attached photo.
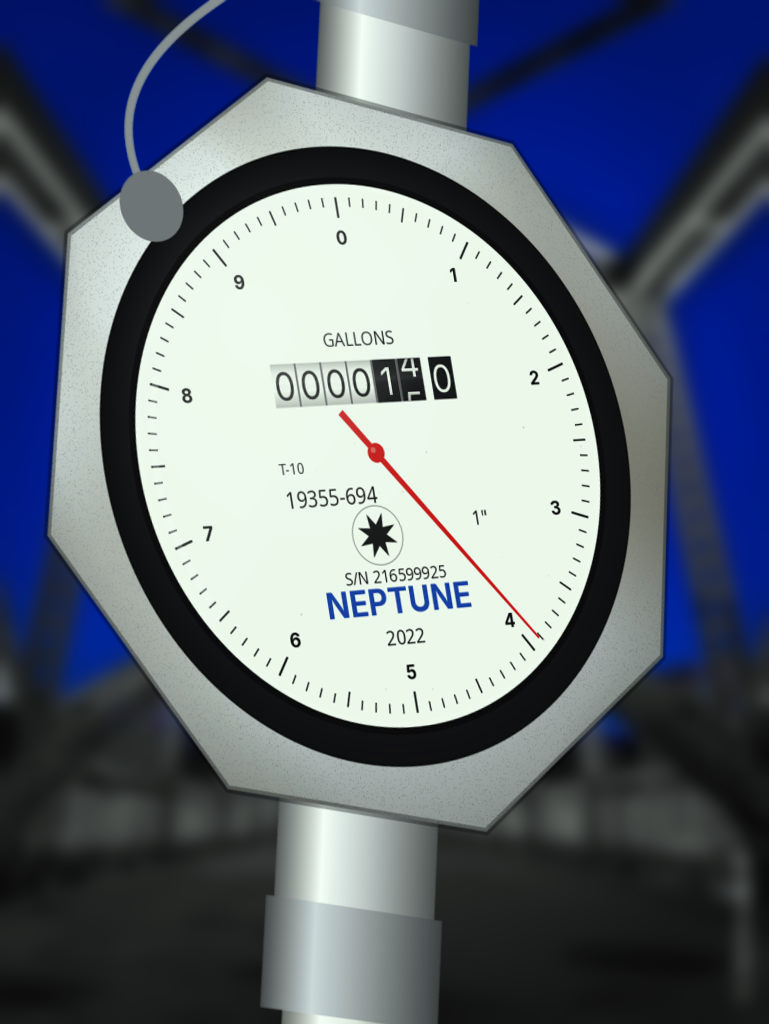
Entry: 143.9 gal
